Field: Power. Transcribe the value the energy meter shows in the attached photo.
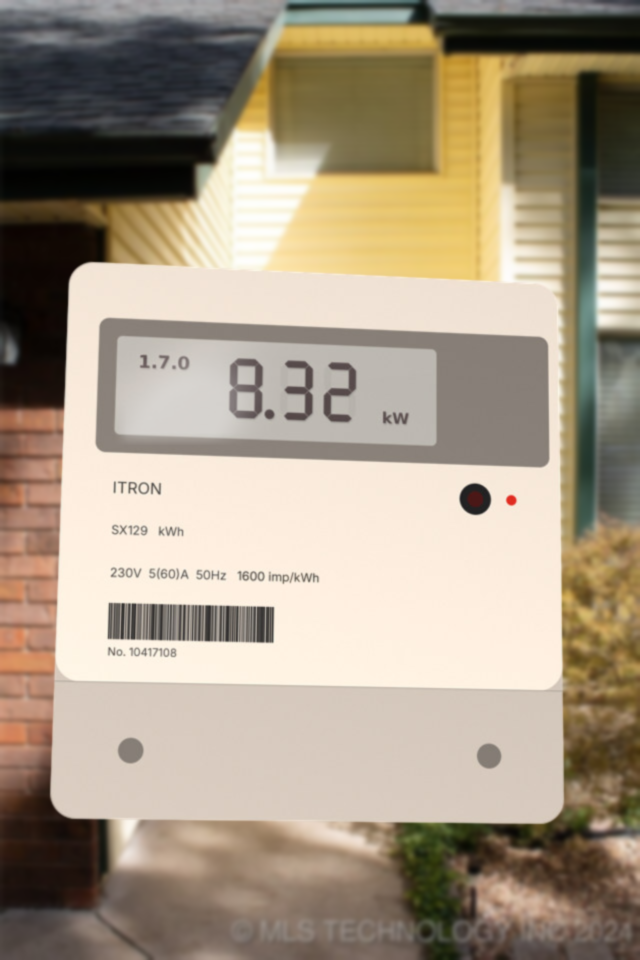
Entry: 8.32 kW
